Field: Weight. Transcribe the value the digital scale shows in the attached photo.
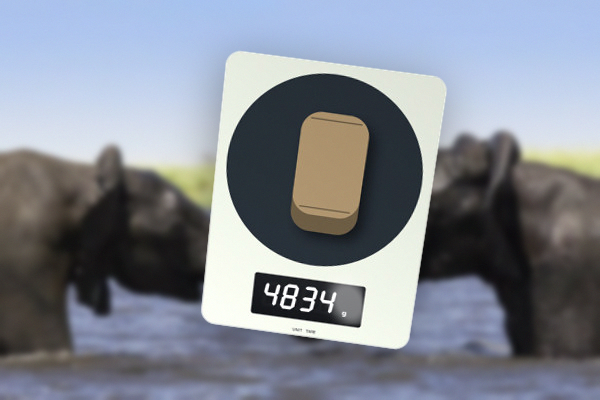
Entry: 4834 g
